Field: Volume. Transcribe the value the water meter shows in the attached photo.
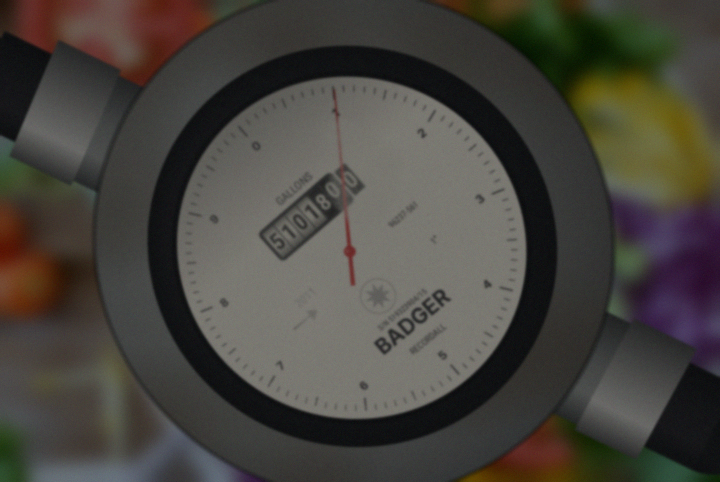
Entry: 5101801.0 gal
